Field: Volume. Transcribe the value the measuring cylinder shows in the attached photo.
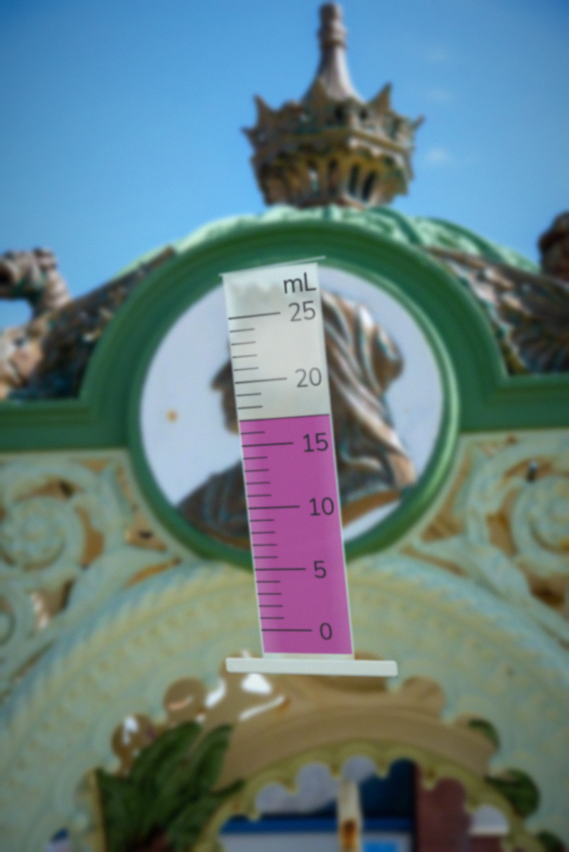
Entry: 17 mL
